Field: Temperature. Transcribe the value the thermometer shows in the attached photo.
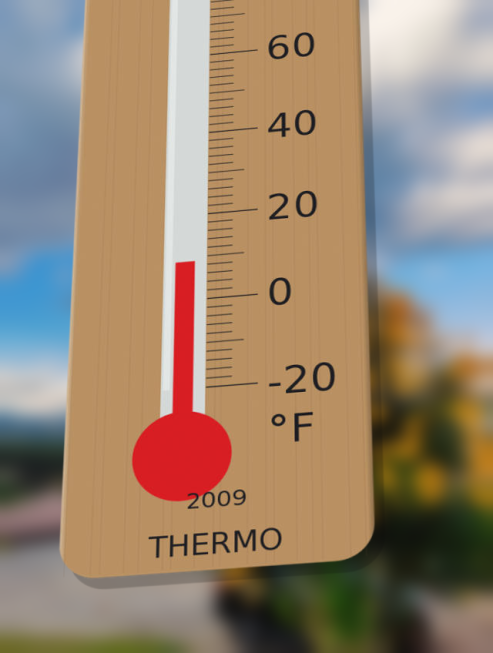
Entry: 9 °F
